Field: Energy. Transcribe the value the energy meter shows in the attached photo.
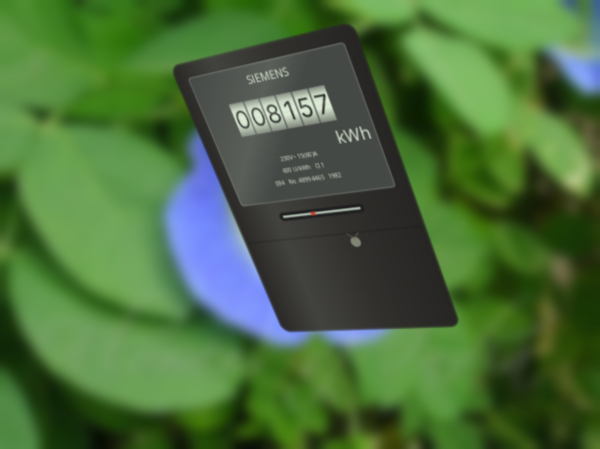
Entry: 8157 kWh
